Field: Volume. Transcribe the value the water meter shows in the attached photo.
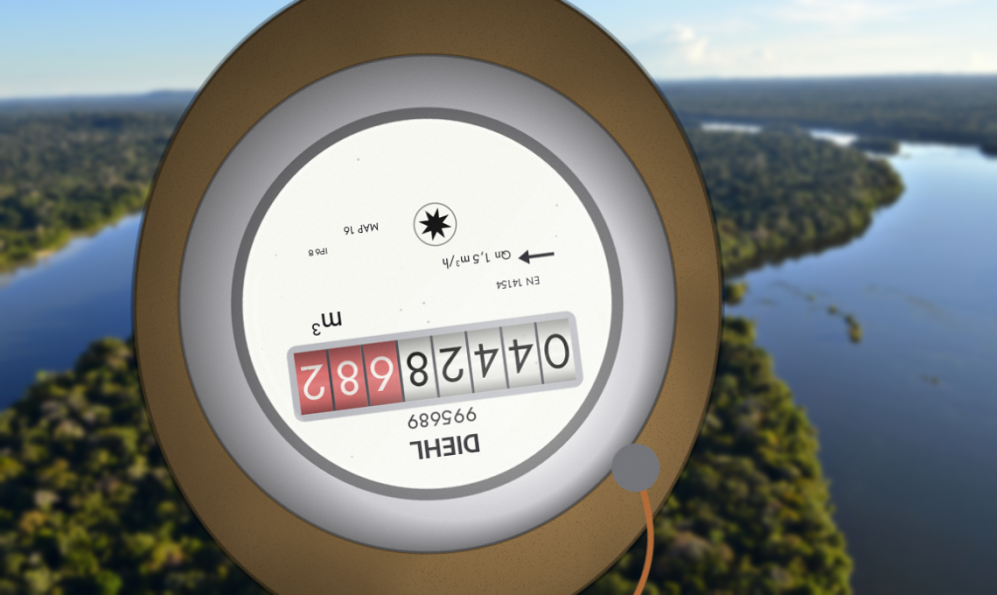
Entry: 4428.682 m³
